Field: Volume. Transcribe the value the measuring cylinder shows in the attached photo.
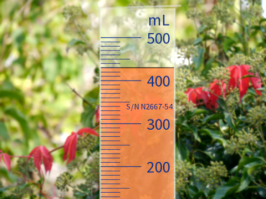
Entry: 430 mL
